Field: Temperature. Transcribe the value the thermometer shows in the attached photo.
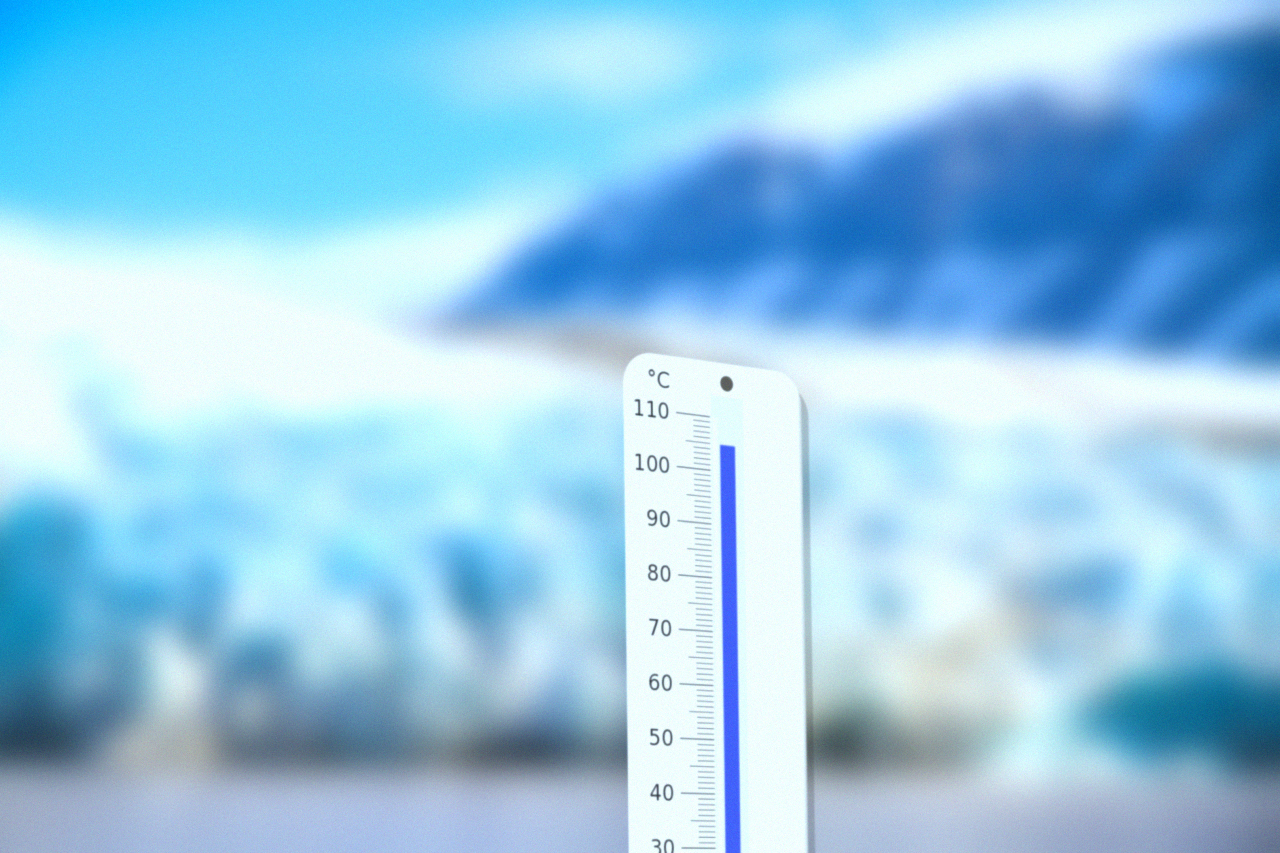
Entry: 105 °C
